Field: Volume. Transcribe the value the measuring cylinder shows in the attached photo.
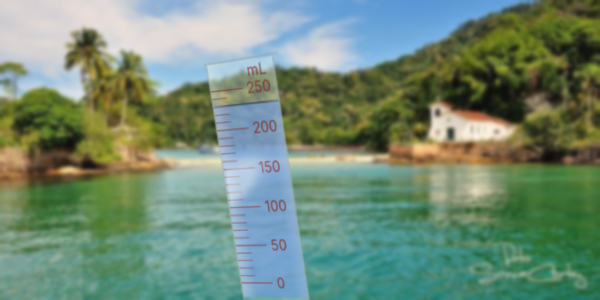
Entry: 230 mL
